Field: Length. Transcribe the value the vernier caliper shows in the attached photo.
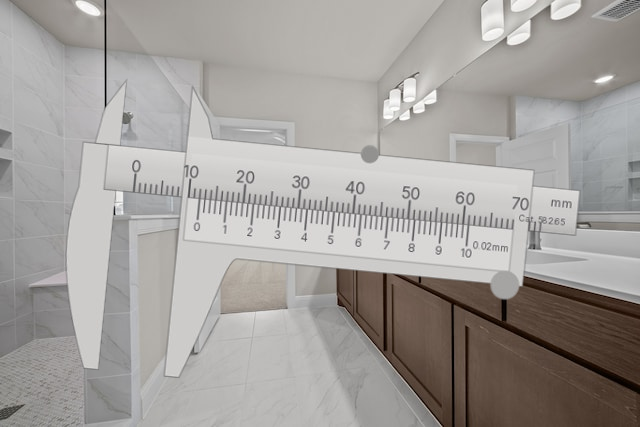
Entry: 12.0 mm
